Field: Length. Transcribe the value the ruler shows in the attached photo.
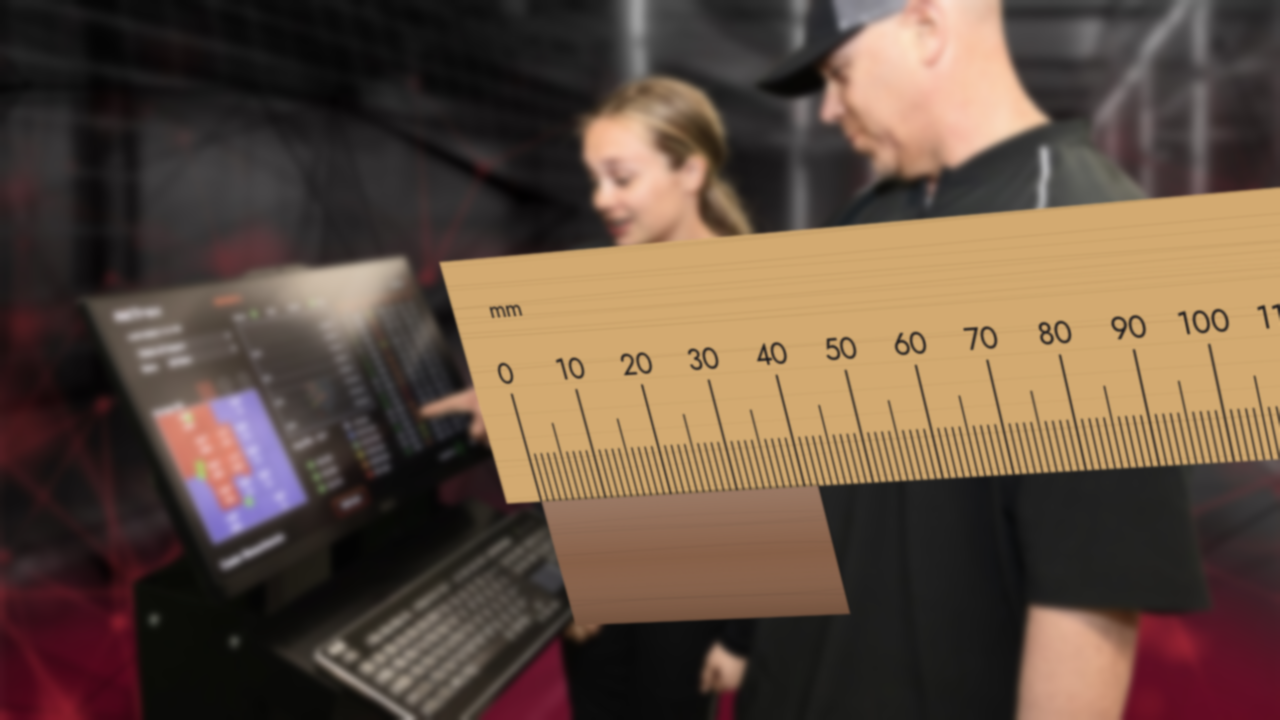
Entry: 42 mm
